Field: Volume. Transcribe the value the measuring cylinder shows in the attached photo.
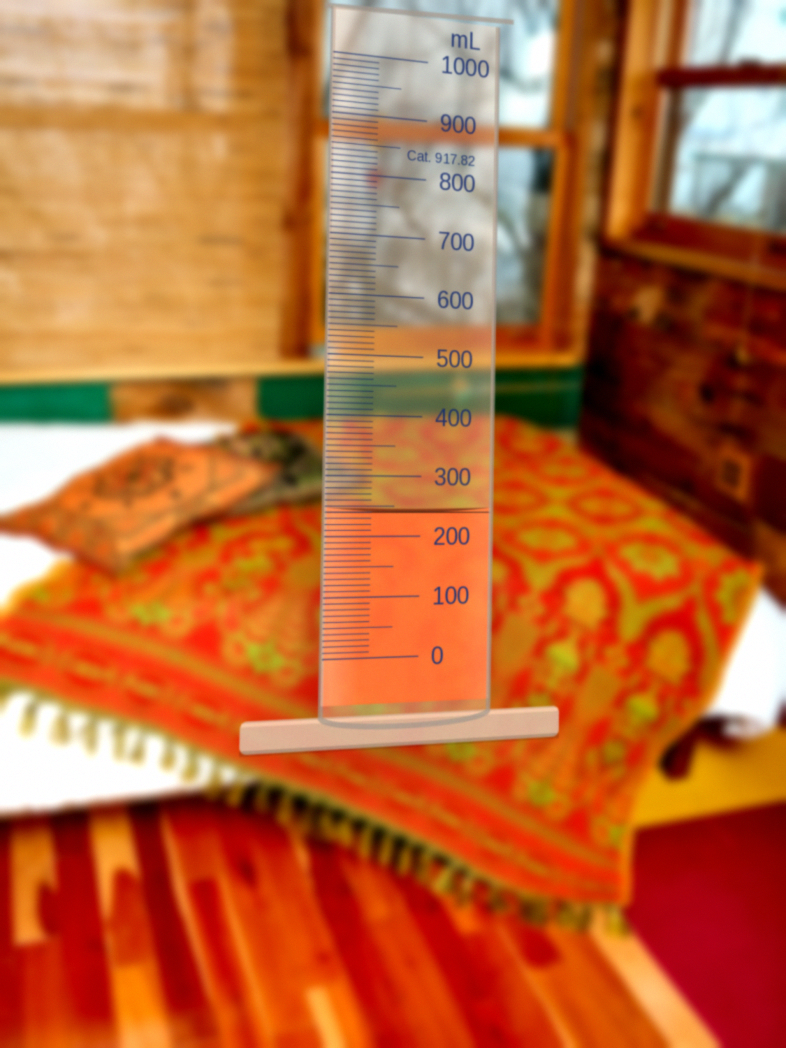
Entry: 240 mL
